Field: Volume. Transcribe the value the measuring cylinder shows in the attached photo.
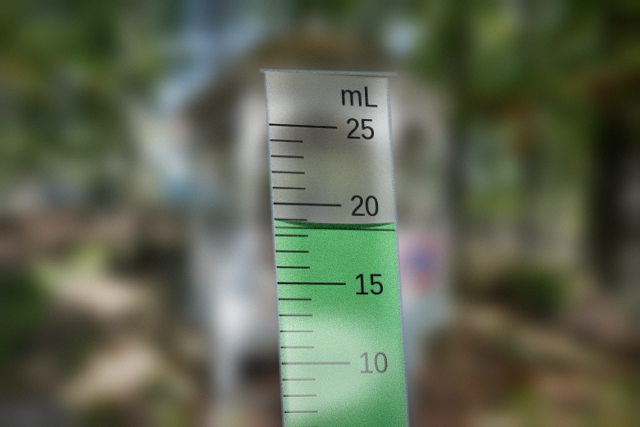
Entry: 18.5 mL
